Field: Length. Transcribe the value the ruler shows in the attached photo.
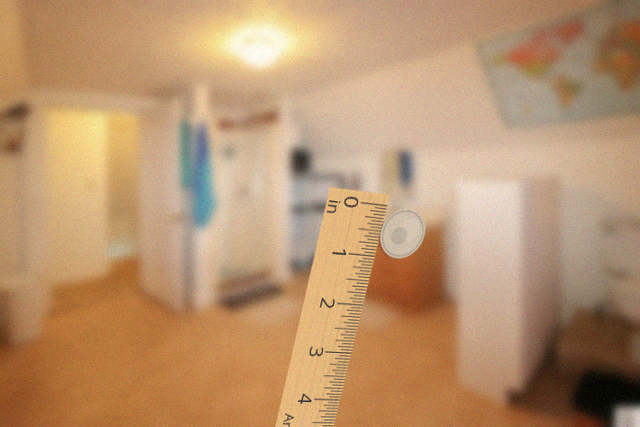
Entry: 1 in
